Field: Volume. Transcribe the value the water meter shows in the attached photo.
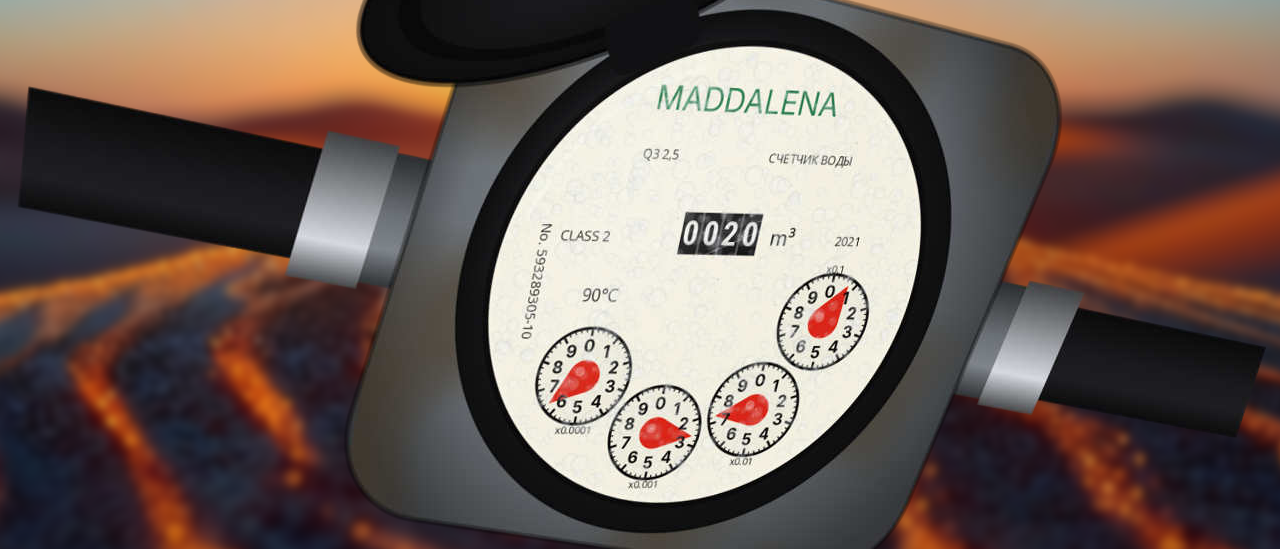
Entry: 20.0726 m³
